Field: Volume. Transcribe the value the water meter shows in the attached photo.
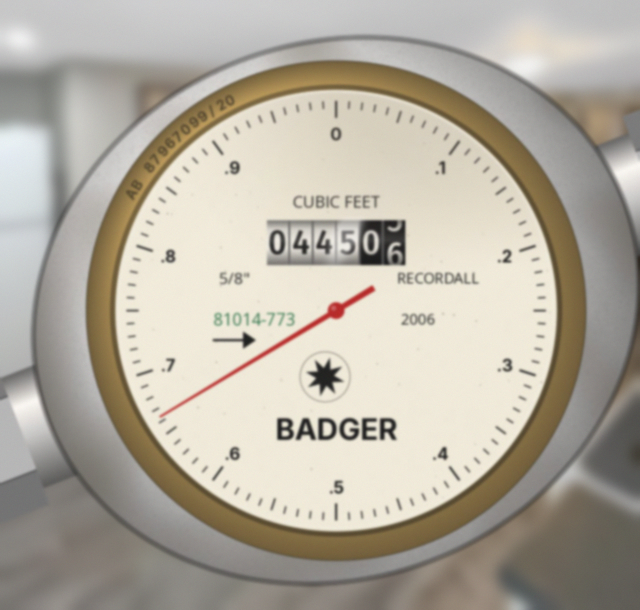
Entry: 44505.66 ft³
